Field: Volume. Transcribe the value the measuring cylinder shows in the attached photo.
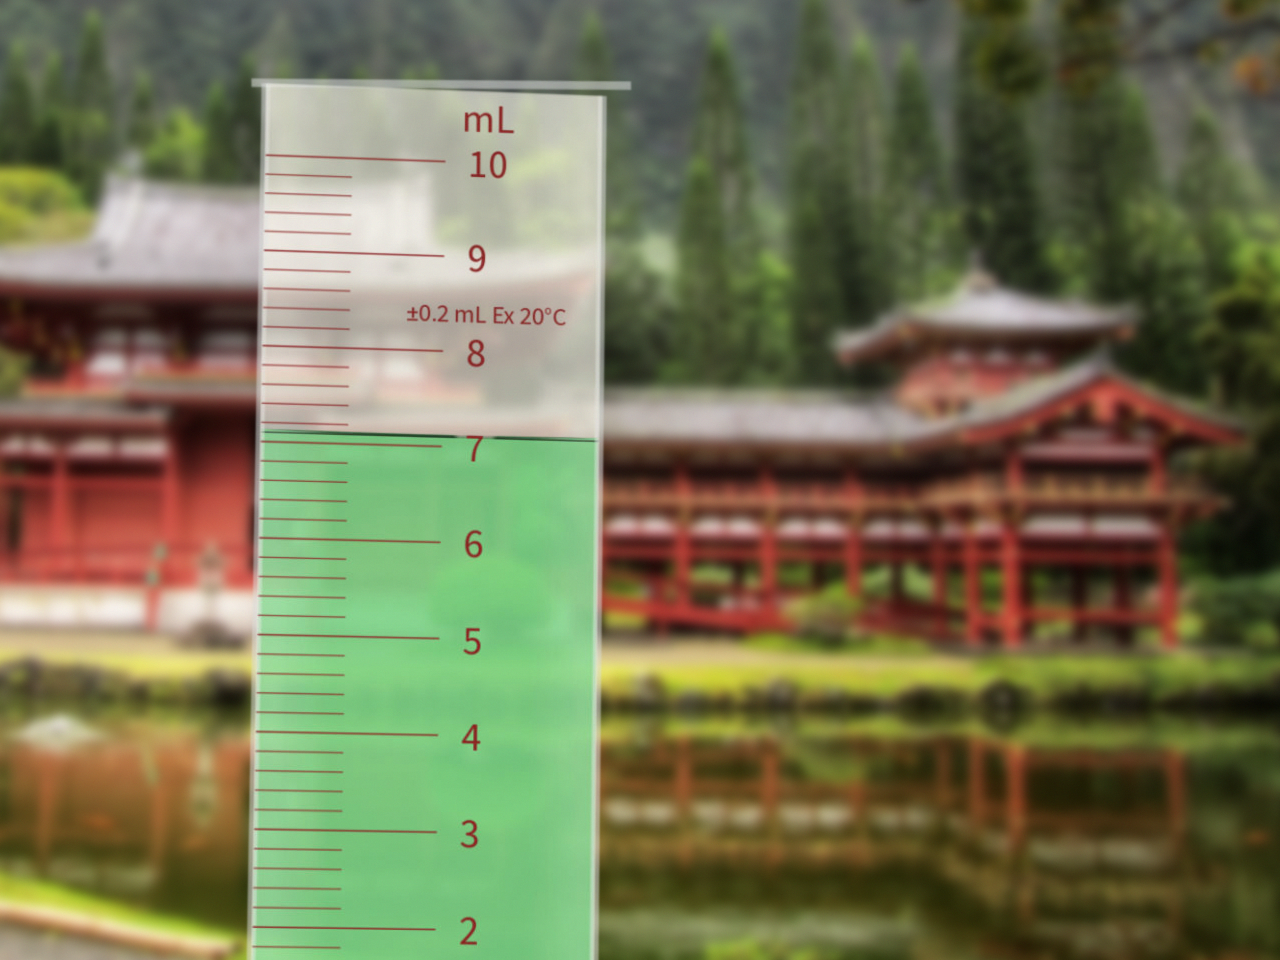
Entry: 7.1 mL
